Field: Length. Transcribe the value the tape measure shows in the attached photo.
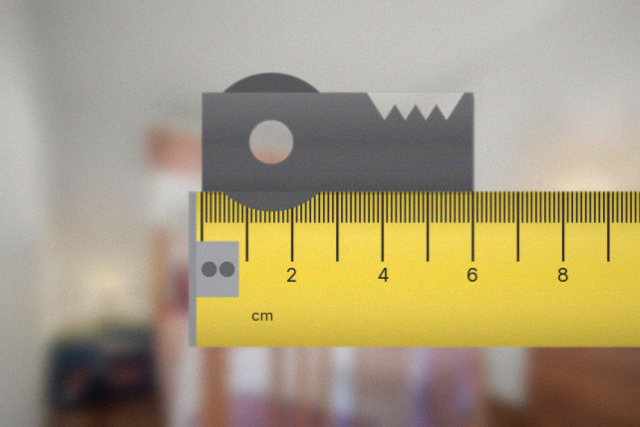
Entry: 6 cm
